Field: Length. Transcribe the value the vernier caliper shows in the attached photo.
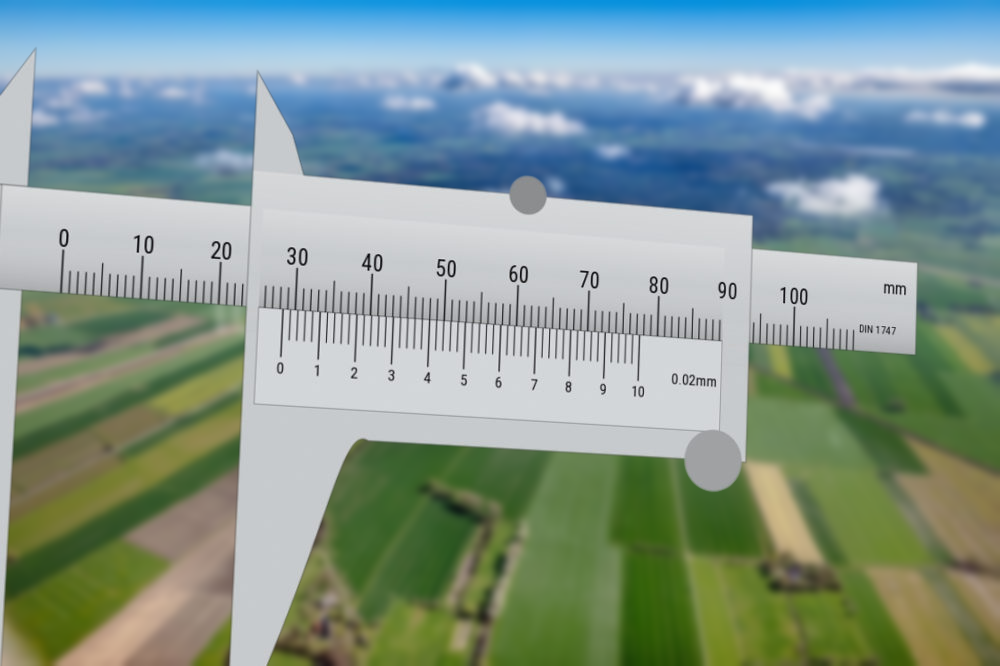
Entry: 28.4 mm
